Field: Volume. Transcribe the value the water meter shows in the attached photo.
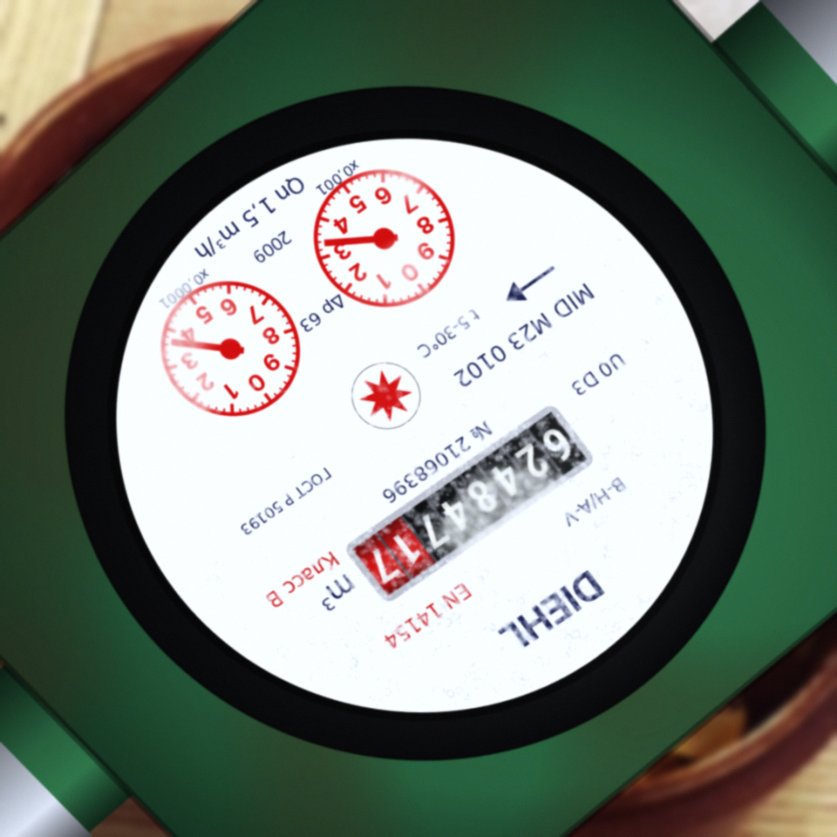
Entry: 624847.1733 m³
